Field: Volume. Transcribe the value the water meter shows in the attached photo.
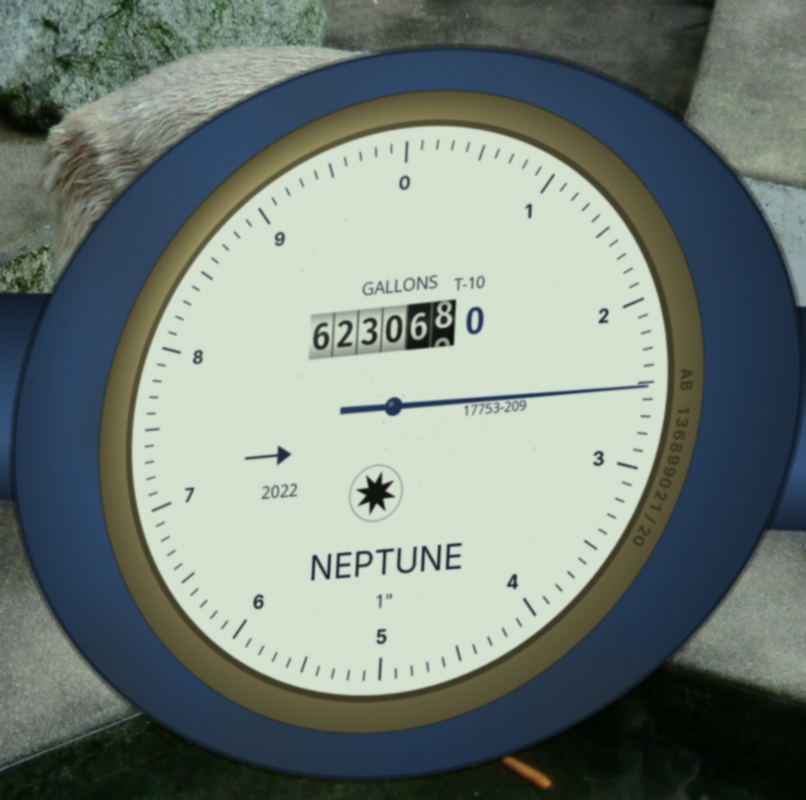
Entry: 6230682.5 gal
